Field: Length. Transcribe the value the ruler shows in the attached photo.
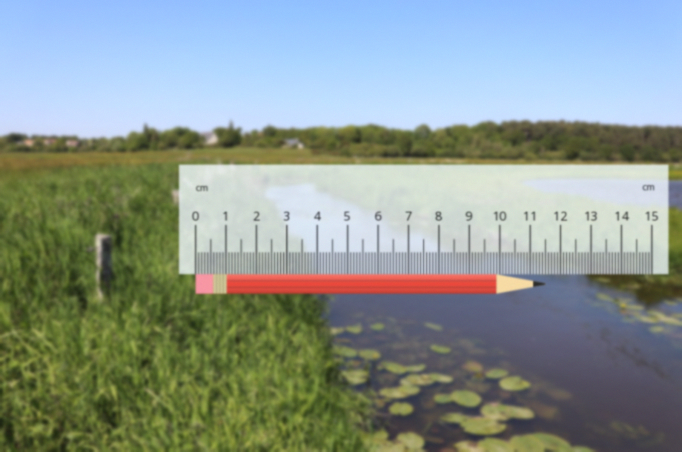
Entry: 11.5 cm
